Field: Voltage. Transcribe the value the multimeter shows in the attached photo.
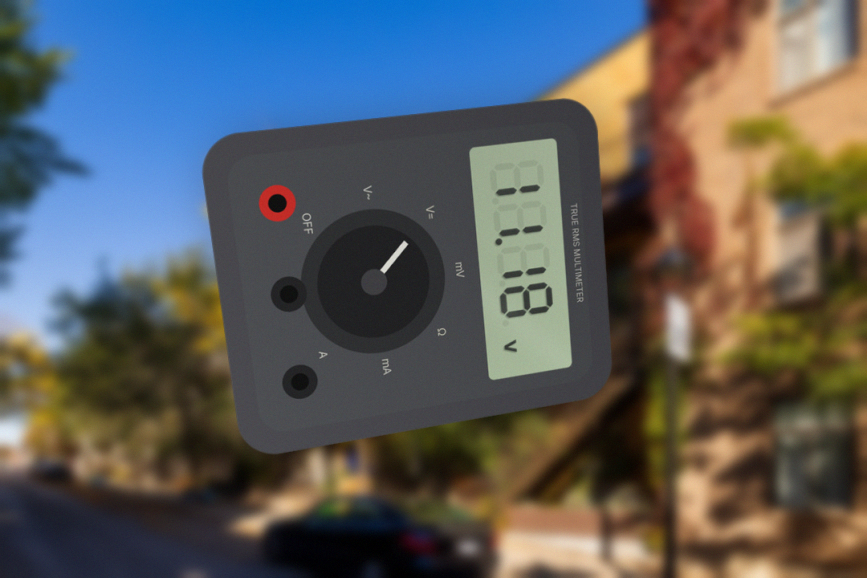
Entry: 11.18 V
